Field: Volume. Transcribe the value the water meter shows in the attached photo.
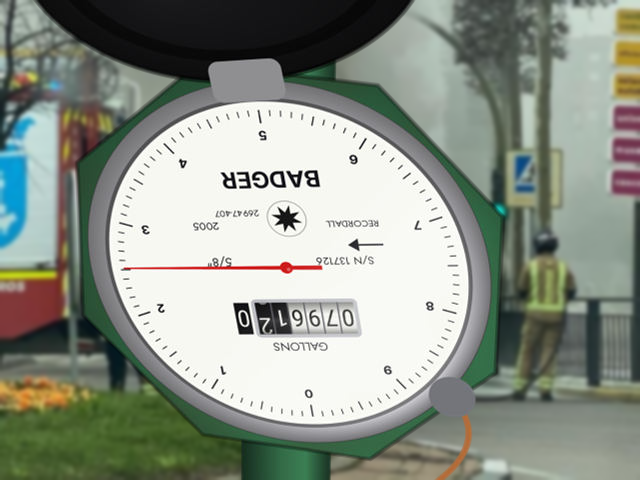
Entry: 796122.5 gal
